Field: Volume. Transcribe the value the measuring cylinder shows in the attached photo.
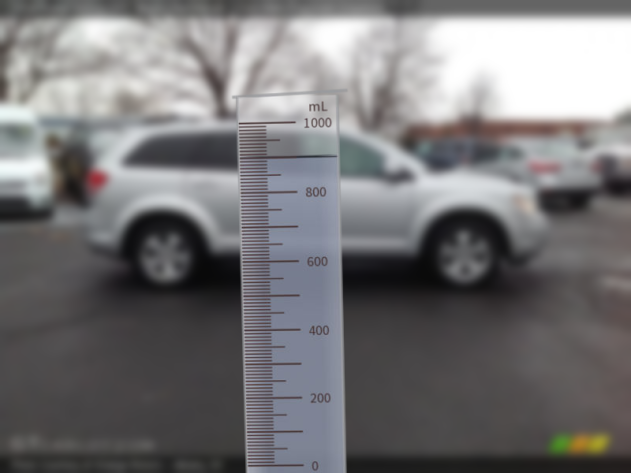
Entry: 900 mL
